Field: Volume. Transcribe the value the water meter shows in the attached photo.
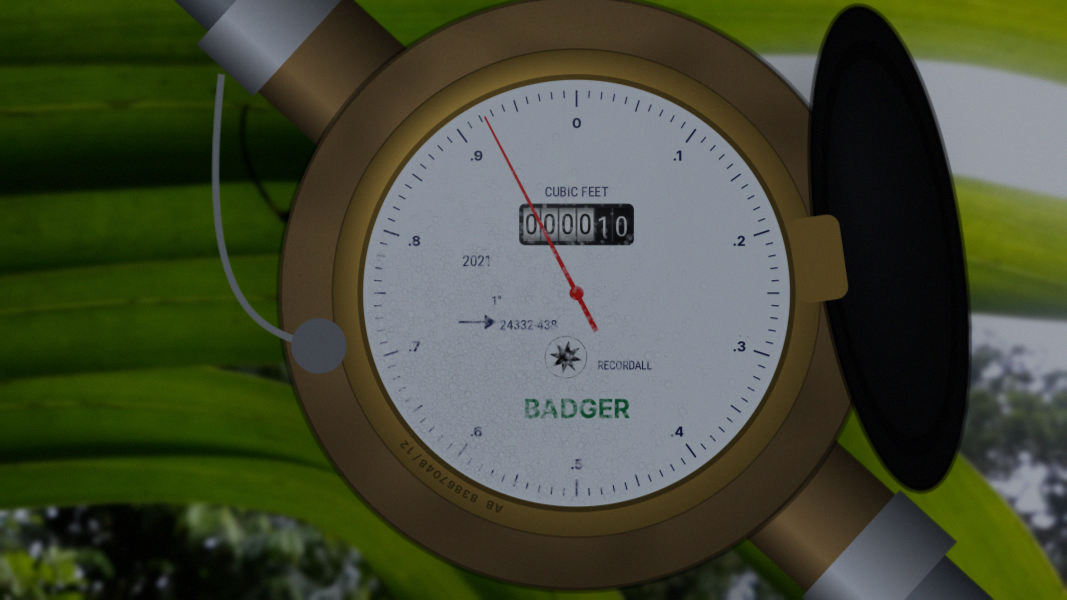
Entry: 9.92 ft³
